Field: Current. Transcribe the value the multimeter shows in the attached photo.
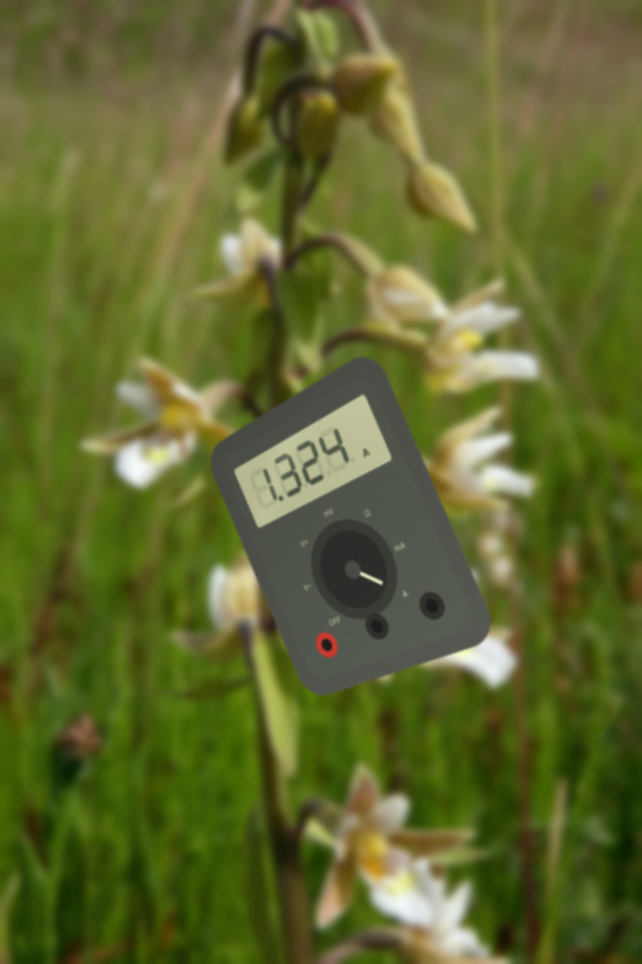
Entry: 1.324 A
